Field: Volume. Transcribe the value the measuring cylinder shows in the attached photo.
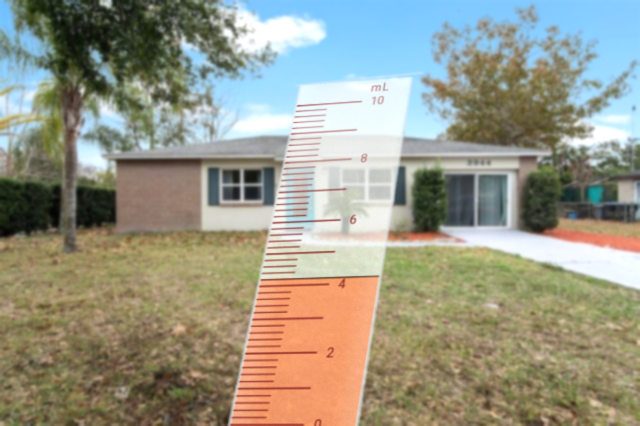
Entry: 4.2 mL
